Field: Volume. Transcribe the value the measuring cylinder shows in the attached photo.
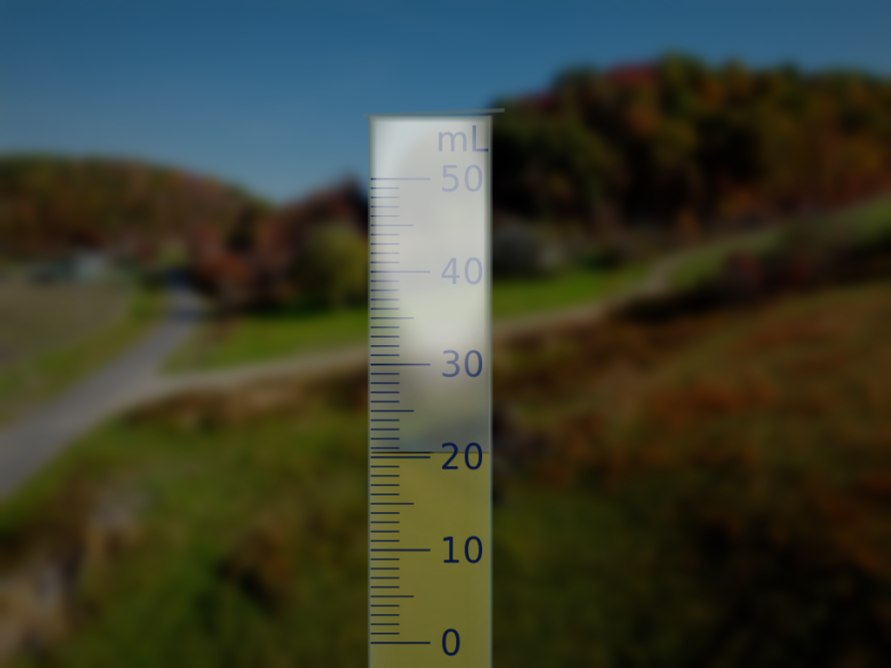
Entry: 20.5 mL
